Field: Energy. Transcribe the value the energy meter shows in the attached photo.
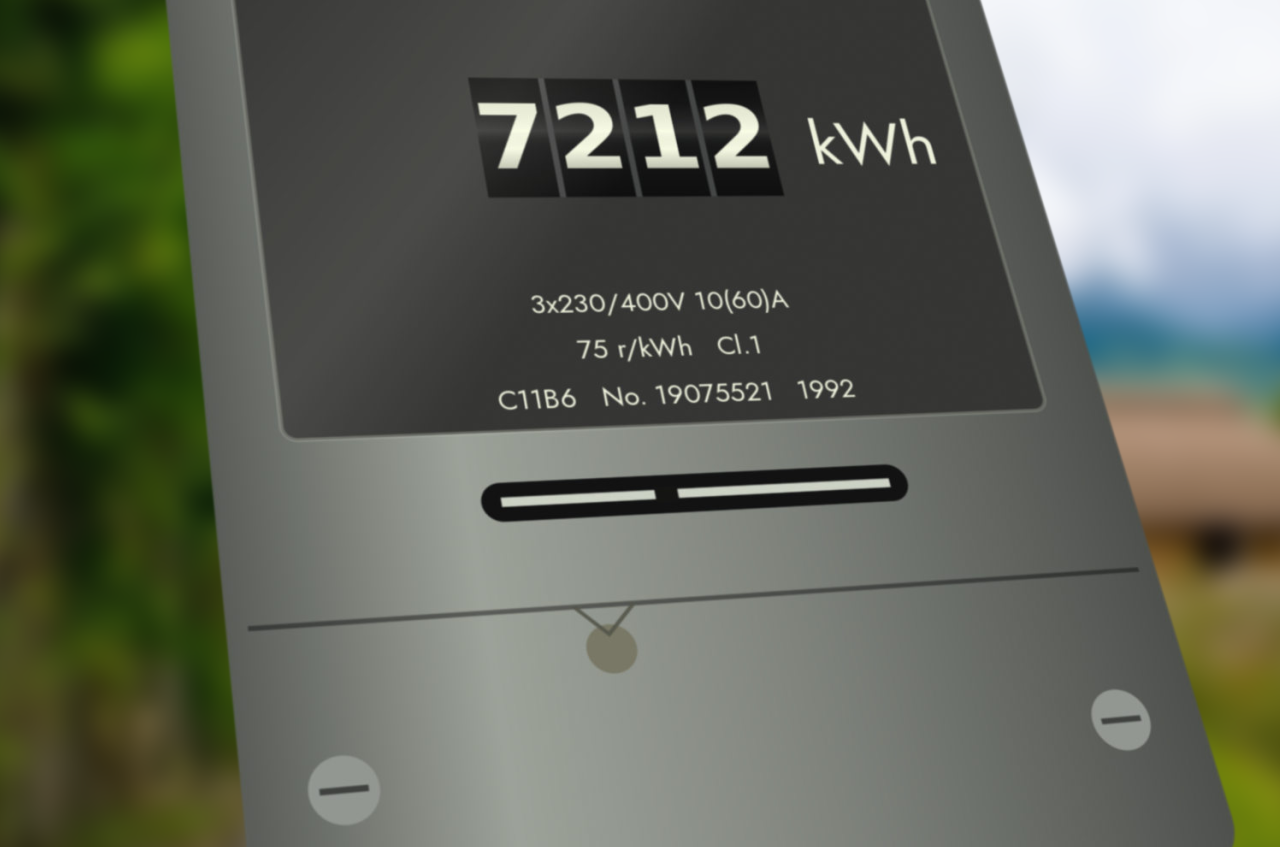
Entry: 7212 kWh
